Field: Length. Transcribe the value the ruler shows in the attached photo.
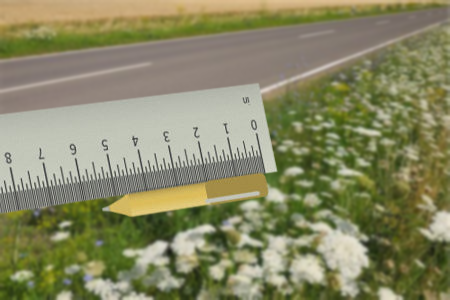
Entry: 5.5 in
